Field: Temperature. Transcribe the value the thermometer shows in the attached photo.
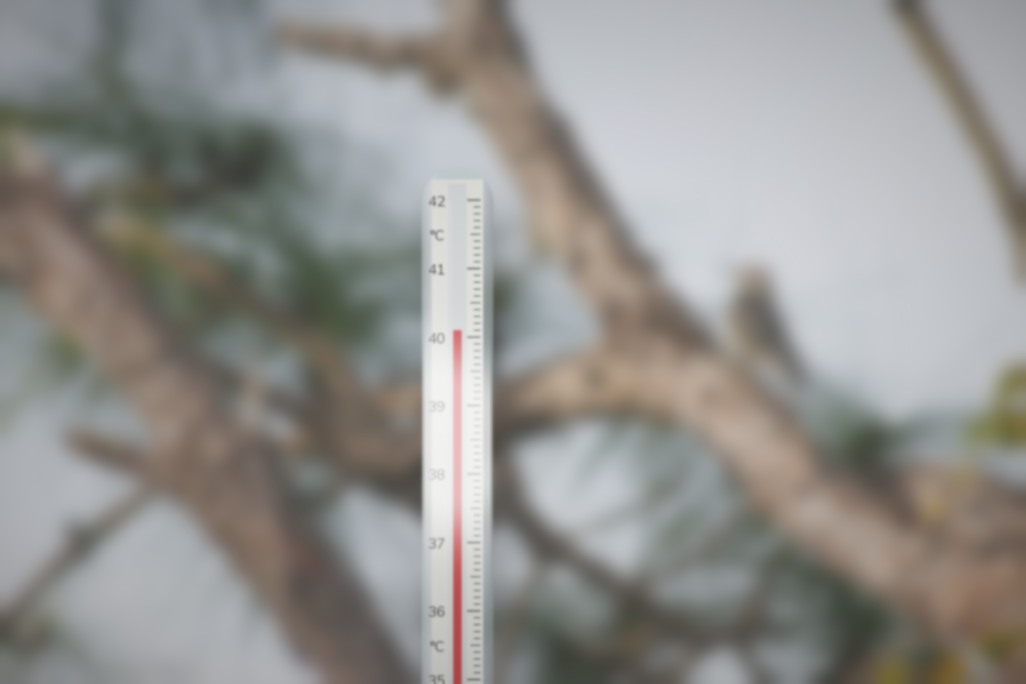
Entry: 40.1 °C
